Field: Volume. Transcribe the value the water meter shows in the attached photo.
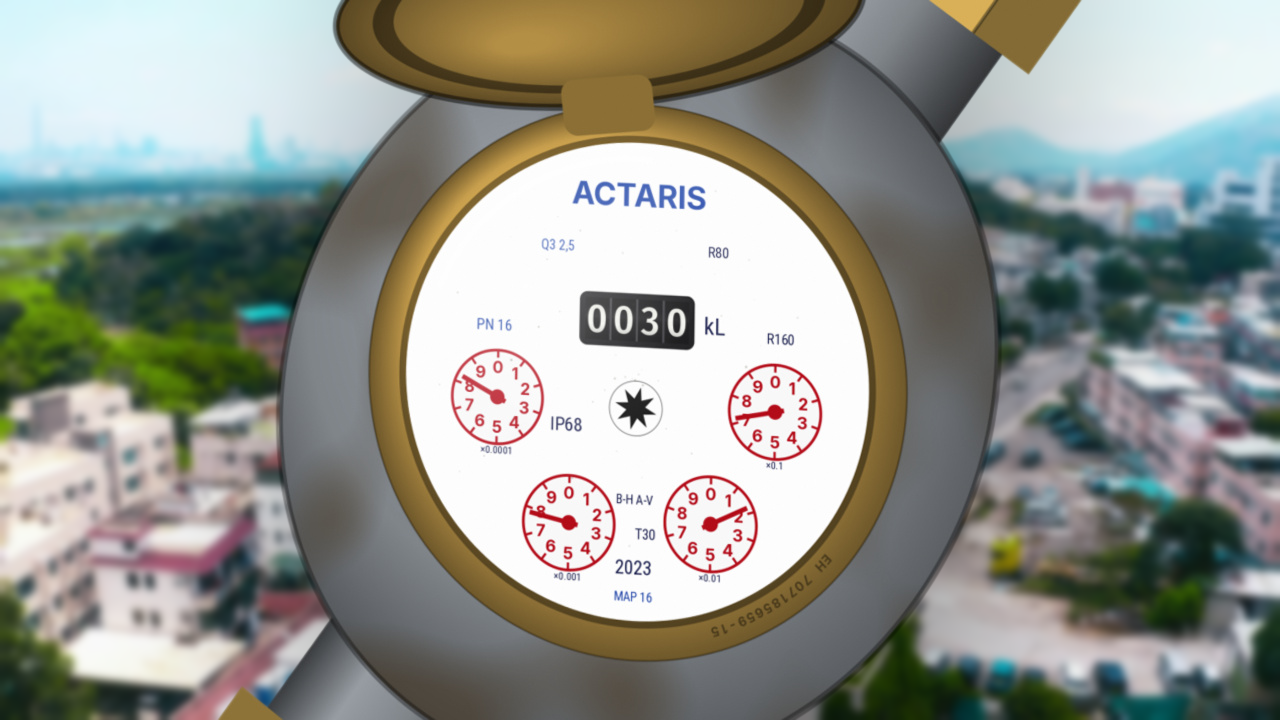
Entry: 30.7178 kL
